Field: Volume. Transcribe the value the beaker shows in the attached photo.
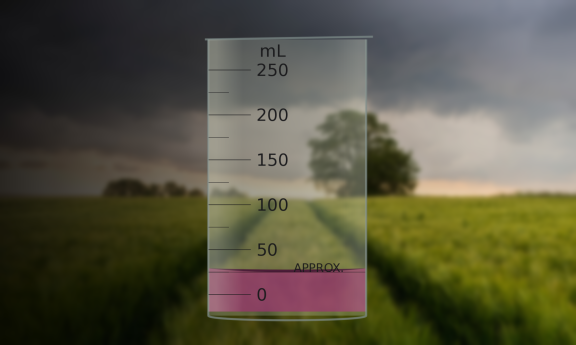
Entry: 25 mL
